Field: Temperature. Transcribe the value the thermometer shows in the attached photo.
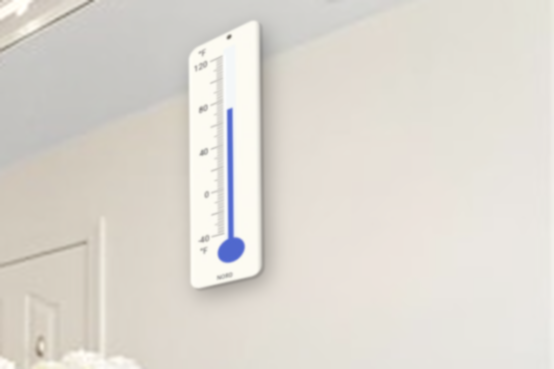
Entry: 70 °F
